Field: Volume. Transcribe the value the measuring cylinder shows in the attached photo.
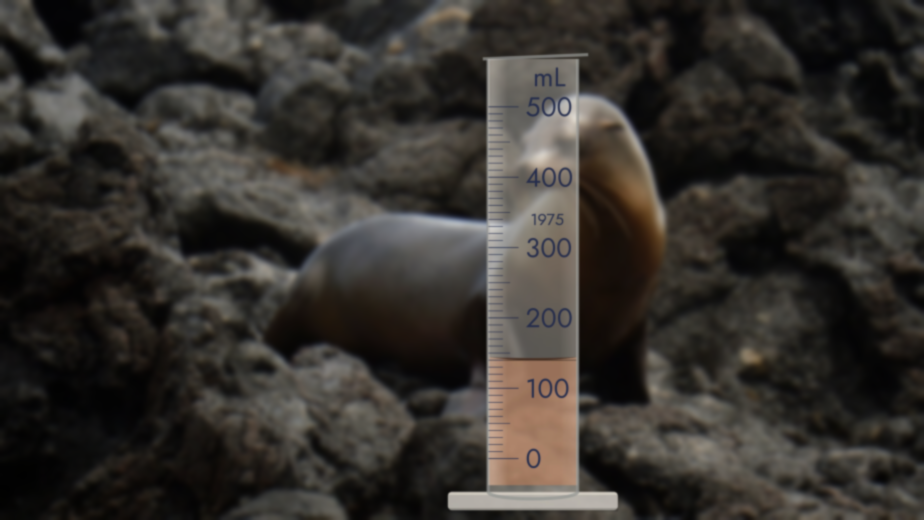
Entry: 140 mL
